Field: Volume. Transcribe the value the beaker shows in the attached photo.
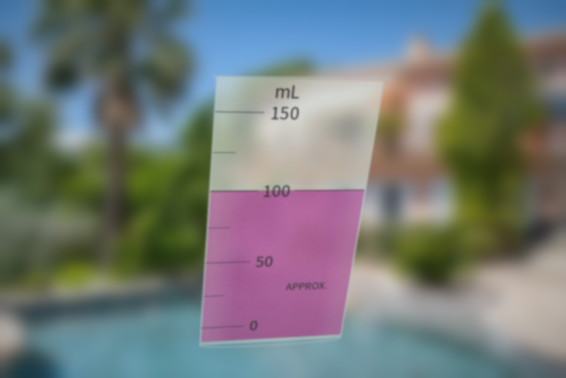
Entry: 100 mL
